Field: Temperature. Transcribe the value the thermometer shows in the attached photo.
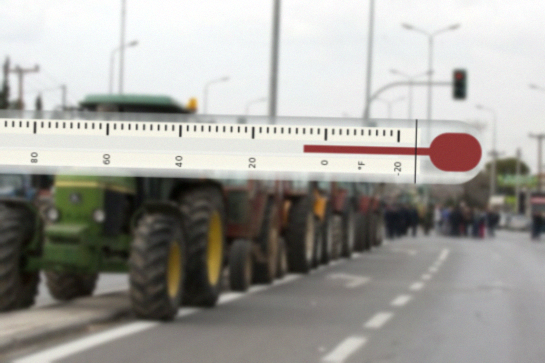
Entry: 6 °F
